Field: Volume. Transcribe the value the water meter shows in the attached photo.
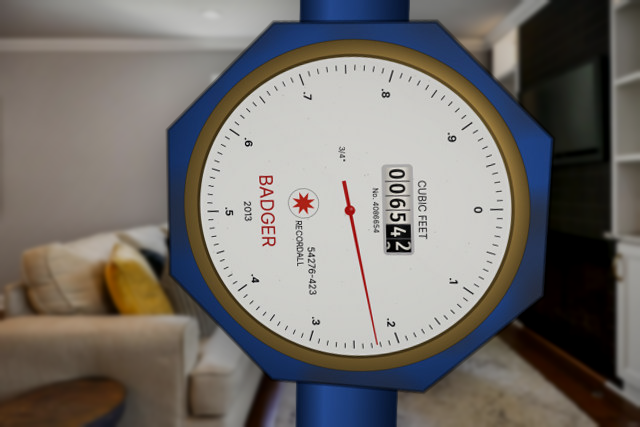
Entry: 6542.22 ft³
